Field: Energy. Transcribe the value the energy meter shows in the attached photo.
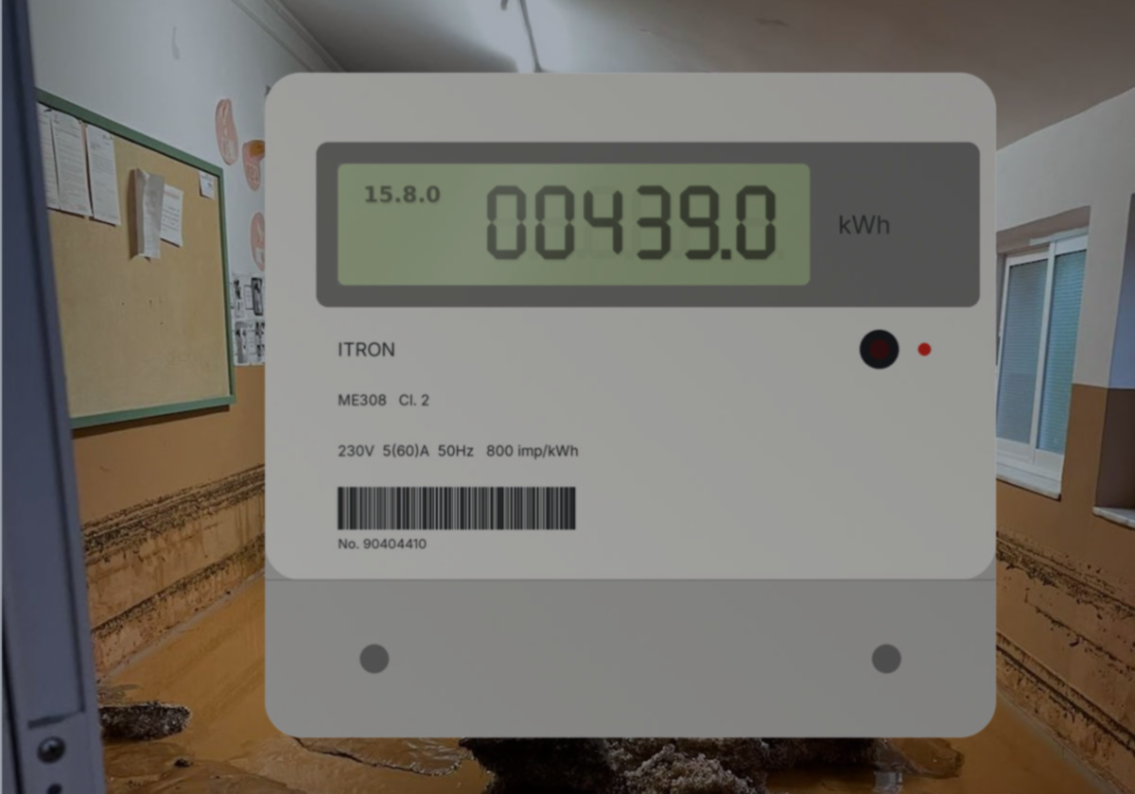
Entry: 439.0 kWh
